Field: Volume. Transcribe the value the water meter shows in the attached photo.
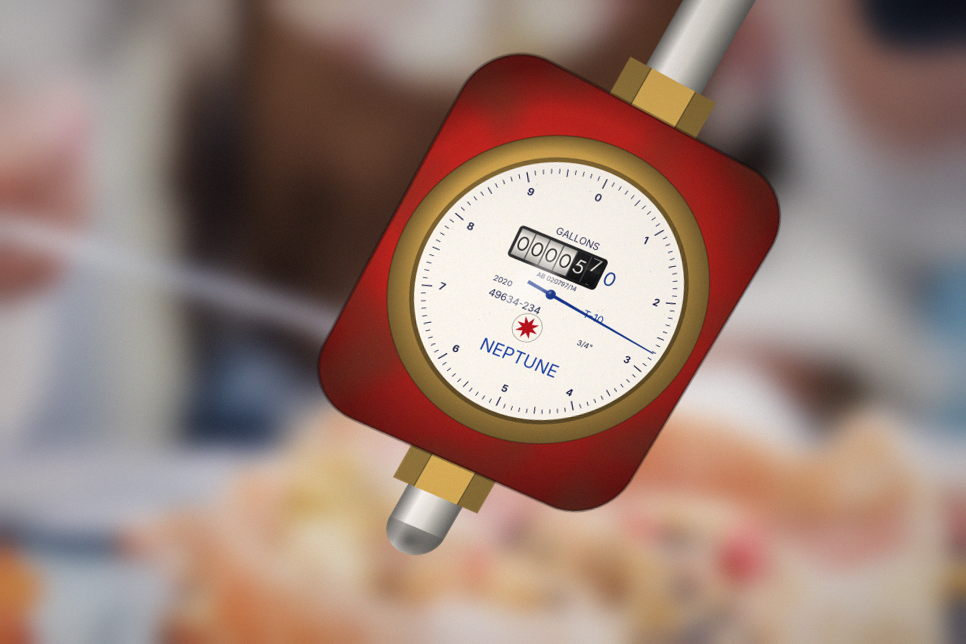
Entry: 572.7 gal
